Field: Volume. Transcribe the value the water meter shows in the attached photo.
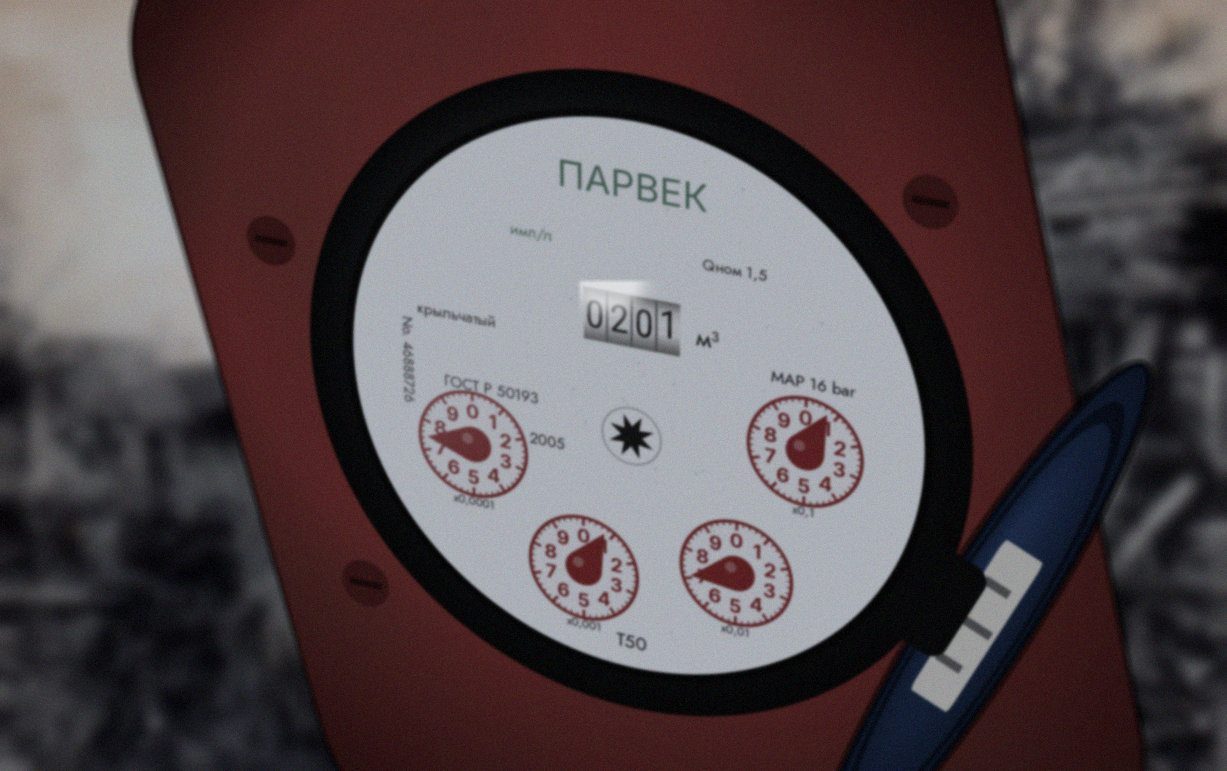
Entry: 201.0707 m³
